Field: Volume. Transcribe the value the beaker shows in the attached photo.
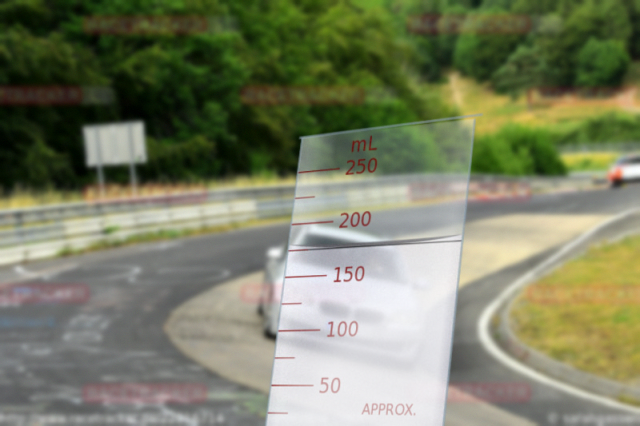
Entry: 175 mL
